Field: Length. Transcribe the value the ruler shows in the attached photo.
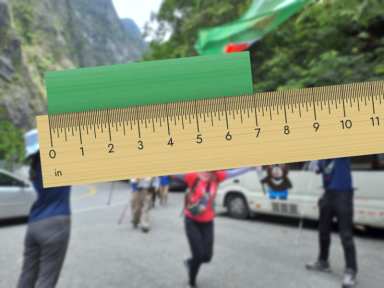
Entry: 7 in
